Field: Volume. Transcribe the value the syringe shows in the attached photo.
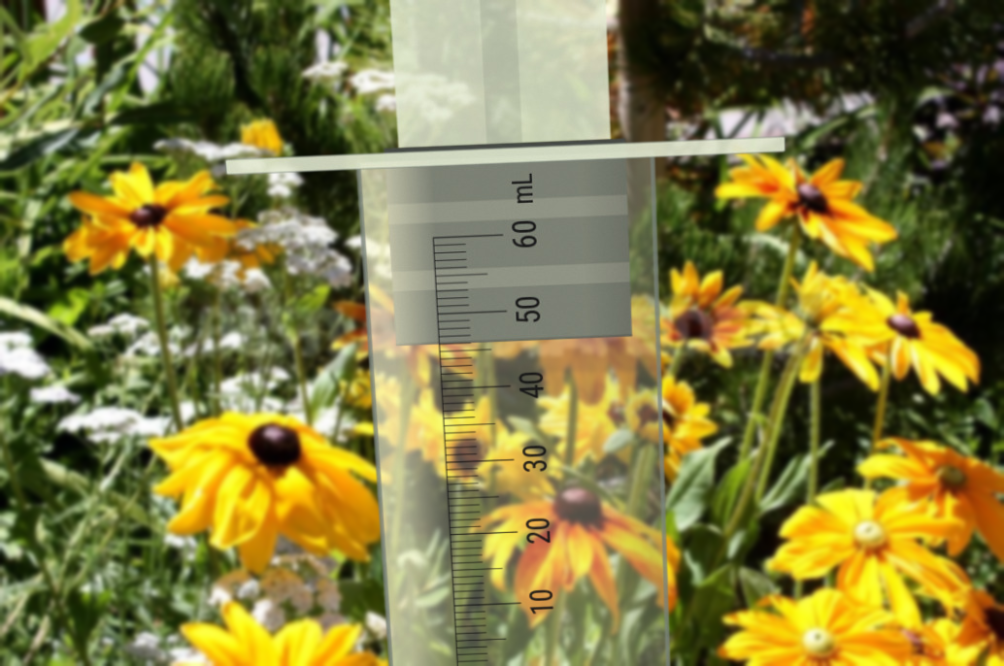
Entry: 46 mL
